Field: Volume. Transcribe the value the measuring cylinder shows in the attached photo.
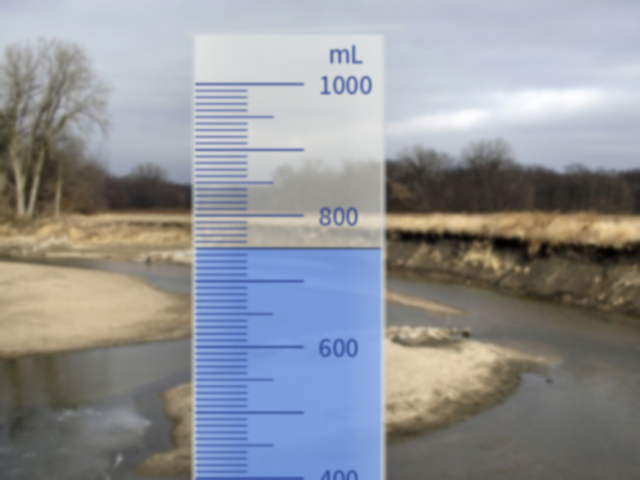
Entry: 750 mL
